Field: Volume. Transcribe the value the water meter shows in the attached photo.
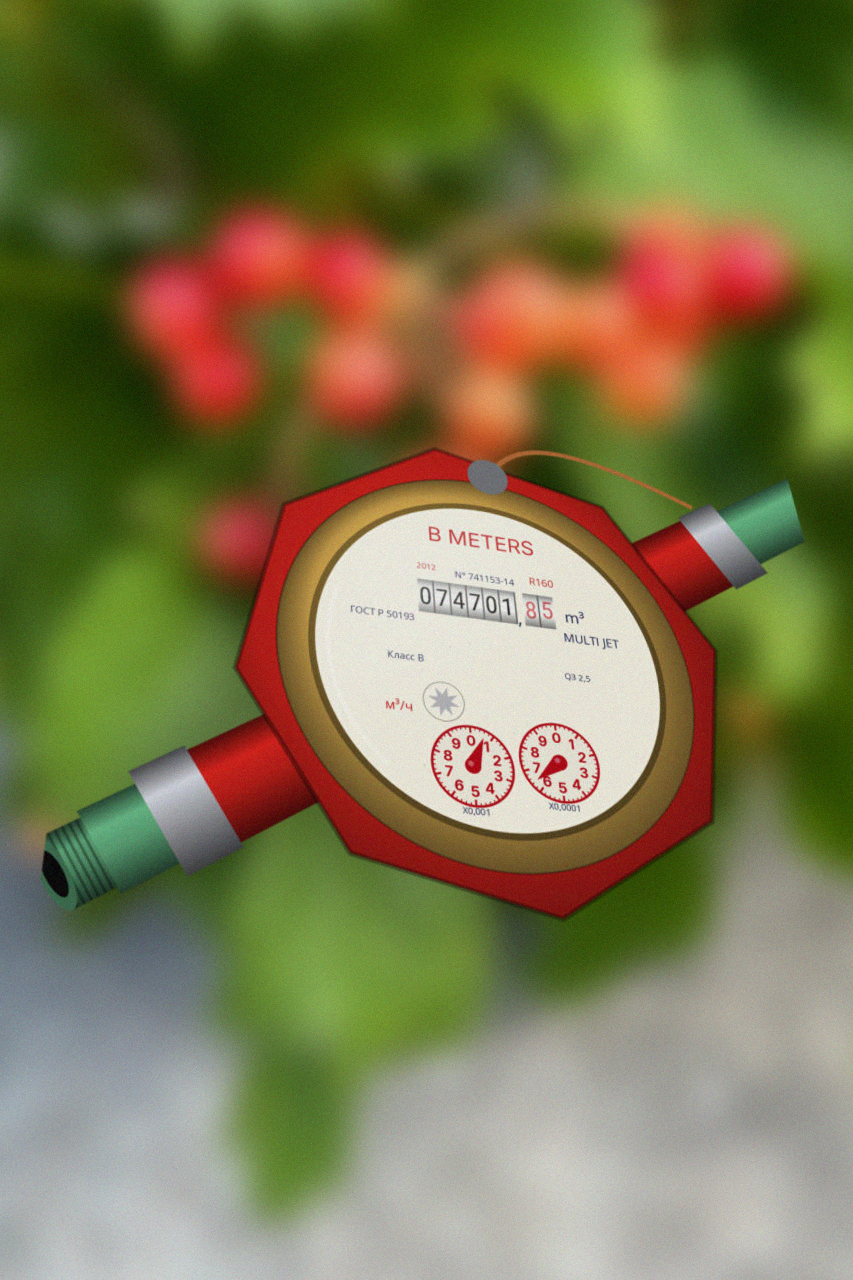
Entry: 74701.8506 m³
